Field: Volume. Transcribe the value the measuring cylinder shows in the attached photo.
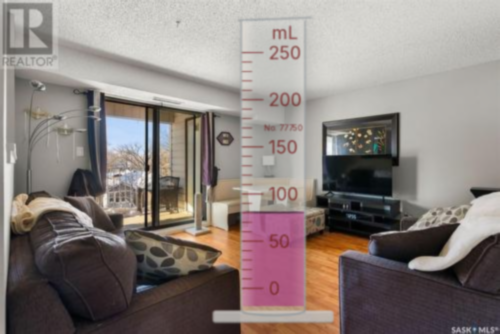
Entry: 80 mL
